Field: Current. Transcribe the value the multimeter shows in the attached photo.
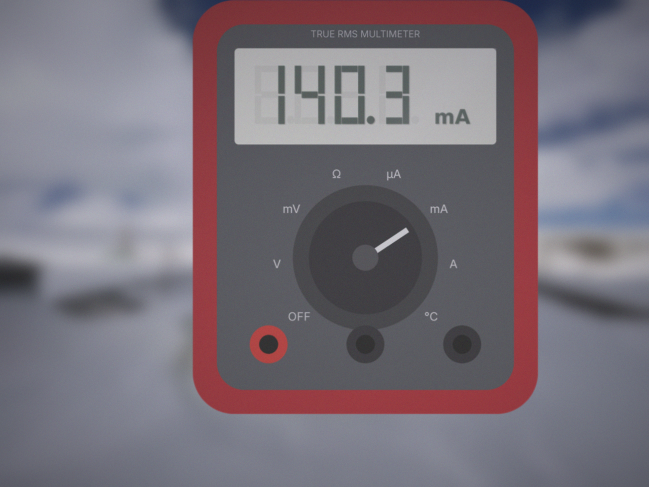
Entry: 140.3 mA
